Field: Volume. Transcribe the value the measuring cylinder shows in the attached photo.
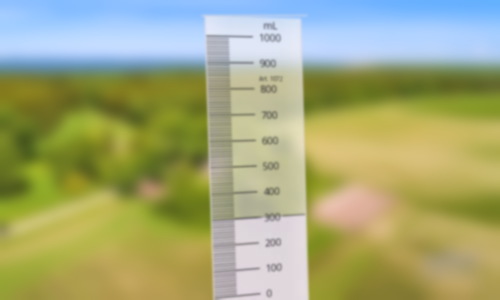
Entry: 300 mL
